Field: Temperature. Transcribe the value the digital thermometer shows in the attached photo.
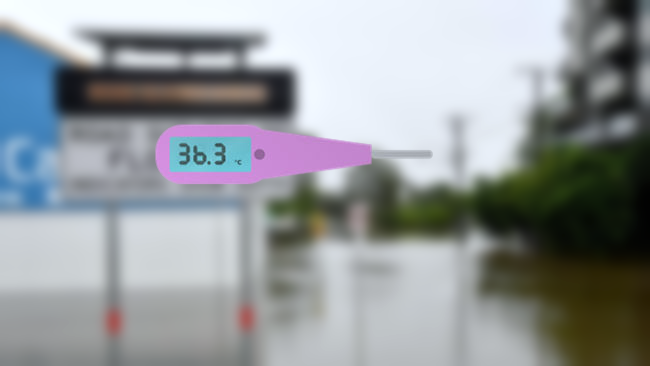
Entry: 36.3 °C
